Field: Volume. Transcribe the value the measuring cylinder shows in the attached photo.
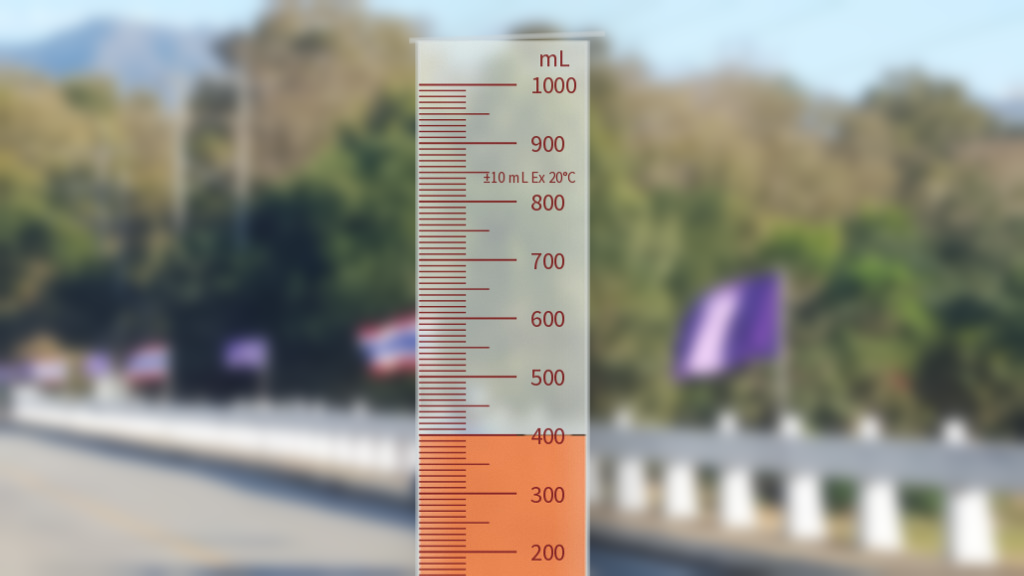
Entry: 400 mL
